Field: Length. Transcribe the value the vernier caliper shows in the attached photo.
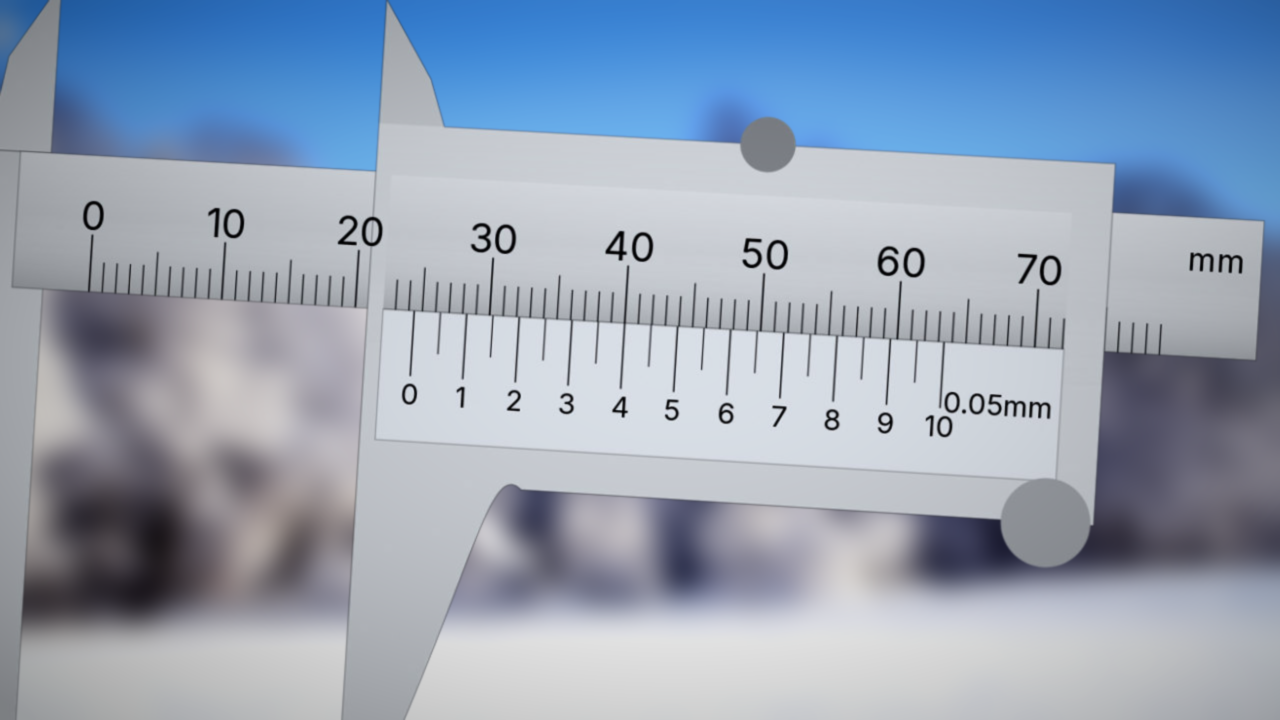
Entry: 24.4 mm
